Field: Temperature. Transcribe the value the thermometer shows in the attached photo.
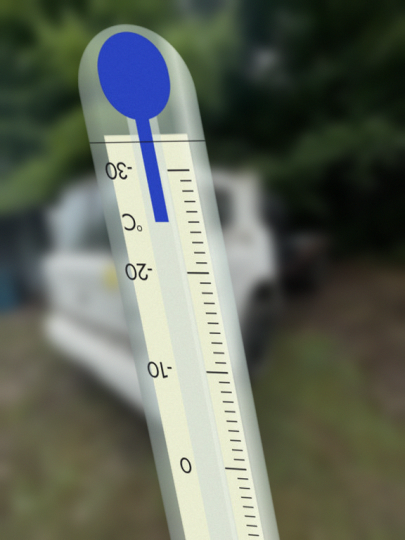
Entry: -25 °C
